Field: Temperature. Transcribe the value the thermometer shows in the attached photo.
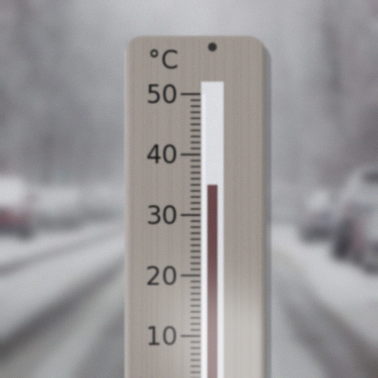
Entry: 35 °C
